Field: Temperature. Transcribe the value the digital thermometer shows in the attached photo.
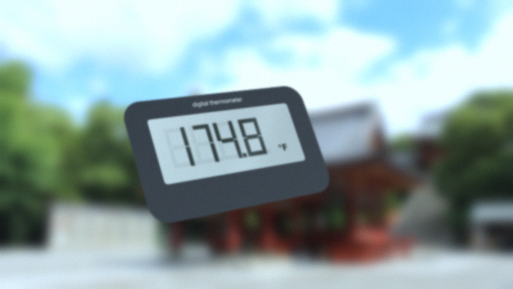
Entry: 174.8 °F
